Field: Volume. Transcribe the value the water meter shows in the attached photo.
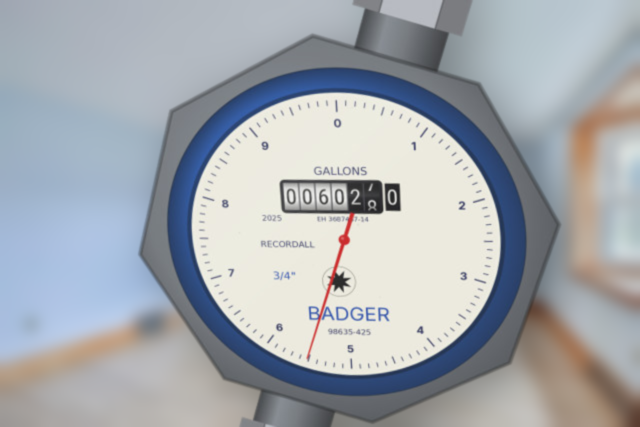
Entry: 60275.5 gal
